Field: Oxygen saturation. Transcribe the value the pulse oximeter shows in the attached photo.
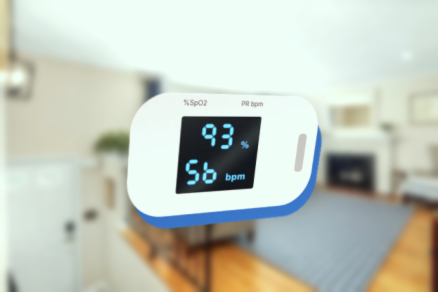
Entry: 93 %
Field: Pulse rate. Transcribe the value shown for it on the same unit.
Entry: 56 bpm
